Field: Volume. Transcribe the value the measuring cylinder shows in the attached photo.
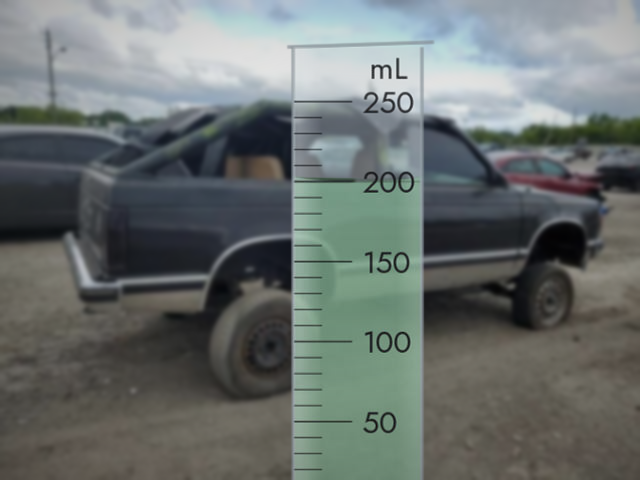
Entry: 200 mL
